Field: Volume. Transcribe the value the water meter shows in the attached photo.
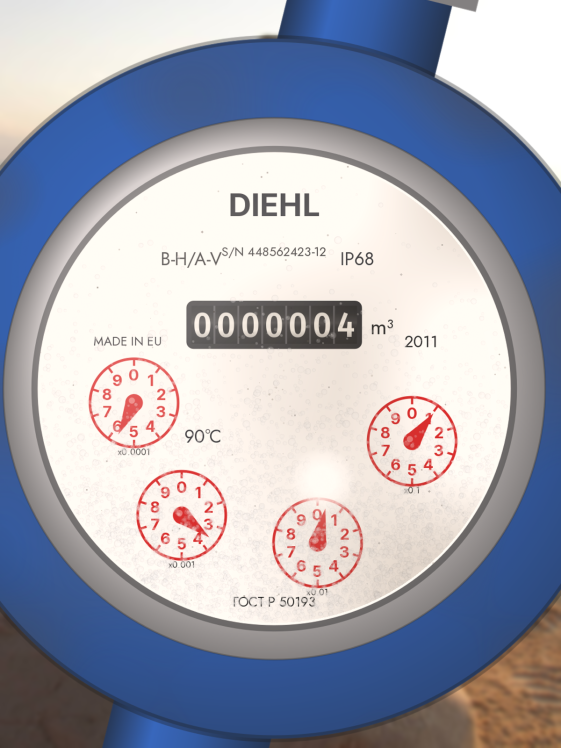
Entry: 4.1035 m³
